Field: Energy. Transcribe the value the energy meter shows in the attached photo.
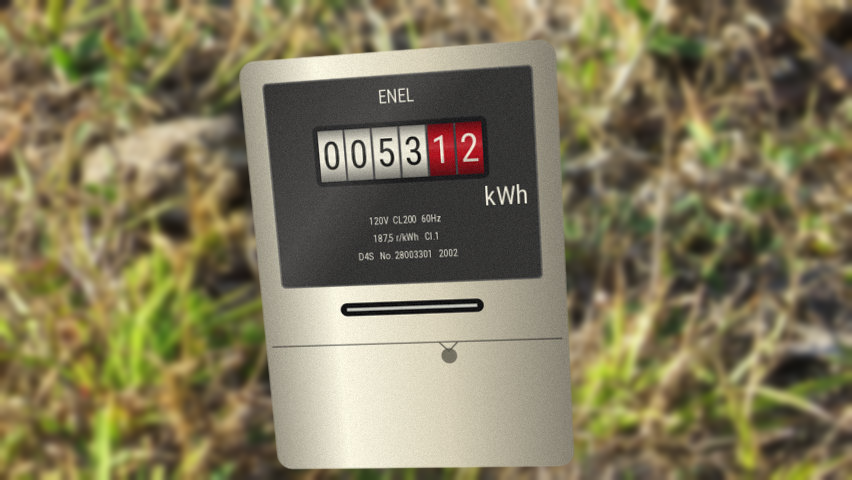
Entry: 53.12 kWh
